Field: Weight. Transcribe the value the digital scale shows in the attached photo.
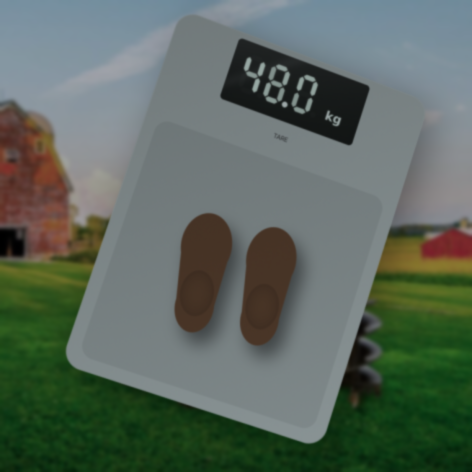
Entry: 48.0 kg
